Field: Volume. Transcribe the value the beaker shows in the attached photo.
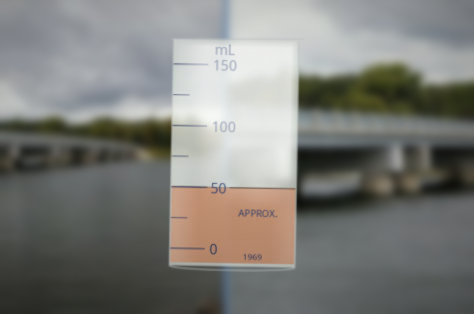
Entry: 50 mL
